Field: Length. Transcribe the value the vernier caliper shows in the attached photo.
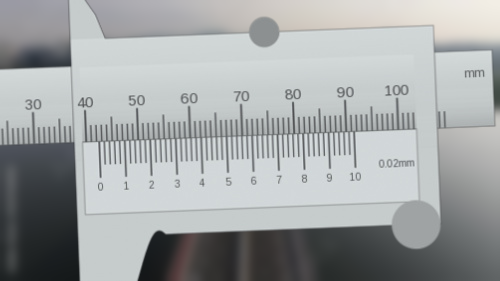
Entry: 42.5 mm
